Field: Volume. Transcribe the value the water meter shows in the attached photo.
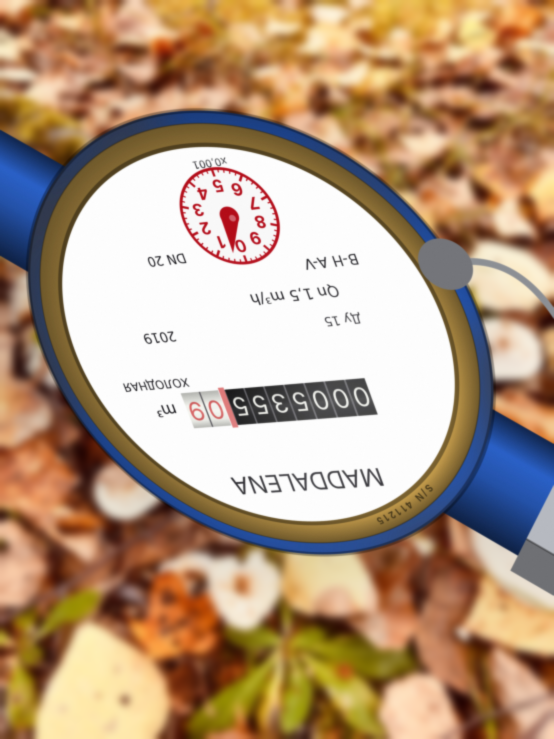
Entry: 5355.090 m³
